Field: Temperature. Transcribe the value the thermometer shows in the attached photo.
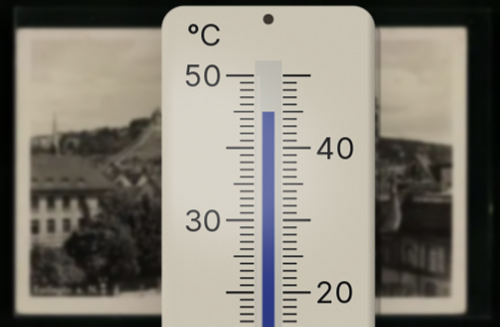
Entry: 45 °C
